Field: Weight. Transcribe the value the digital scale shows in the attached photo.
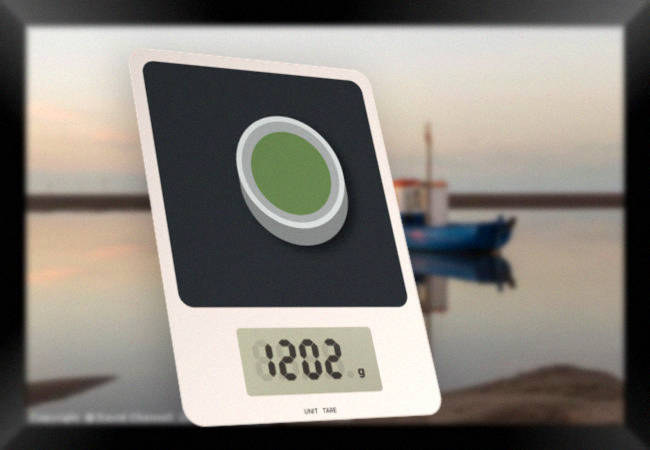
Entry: 1202 g
